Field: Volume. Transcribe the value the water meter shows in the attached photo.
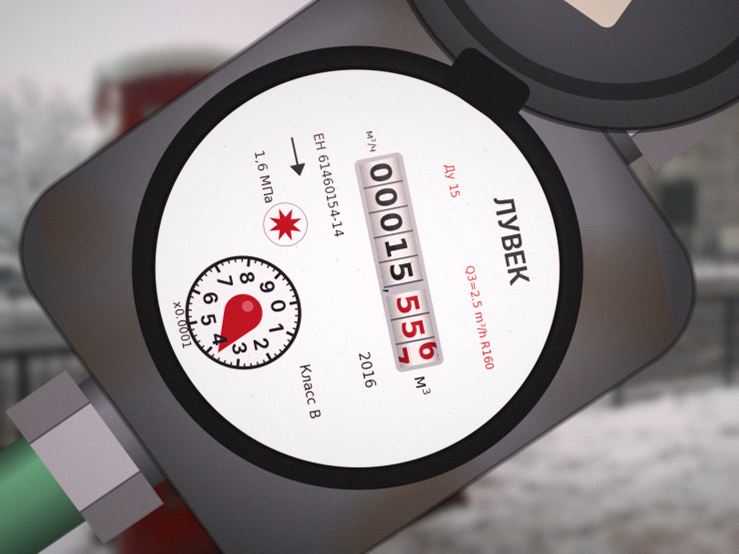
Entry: 15.5563 m³
